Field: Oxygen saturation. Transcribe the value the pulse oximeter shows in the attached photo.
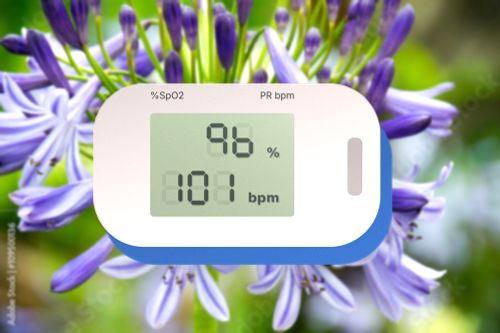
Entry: 96 %
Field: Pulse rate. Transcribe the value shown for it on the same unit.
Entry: 101 bpm
